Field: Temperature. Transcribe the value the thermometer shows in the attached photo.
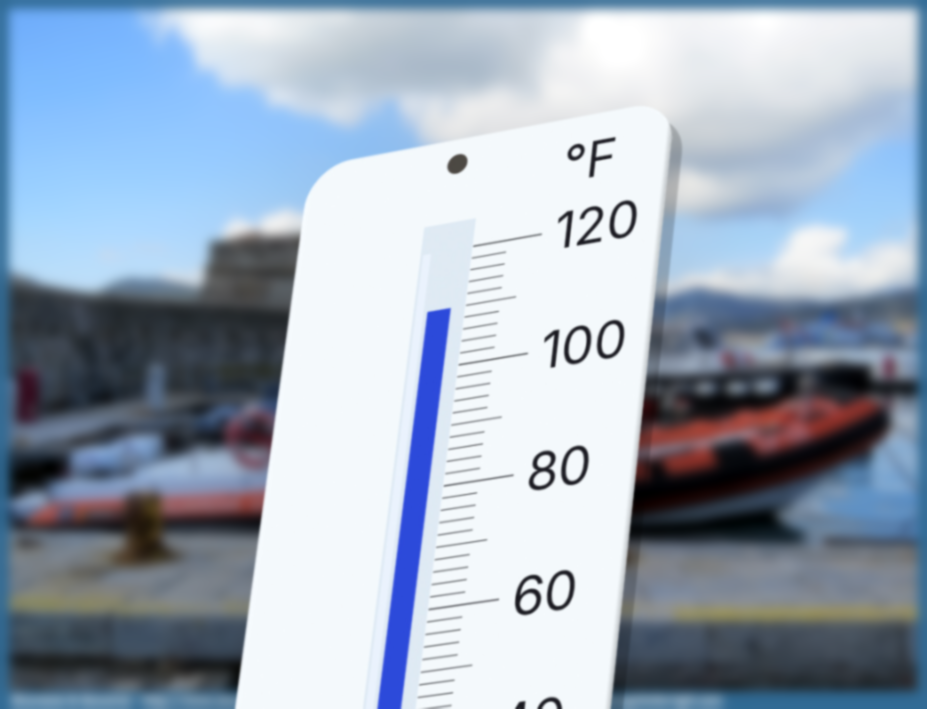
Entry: 110 °F
